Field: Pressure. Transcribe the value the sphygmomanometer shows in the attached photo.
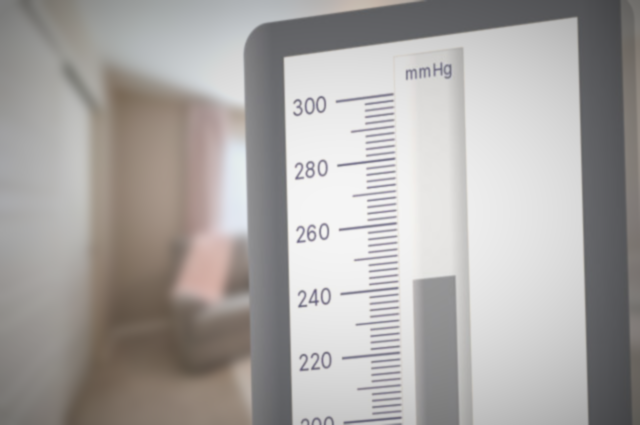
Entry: 242 mmHg
